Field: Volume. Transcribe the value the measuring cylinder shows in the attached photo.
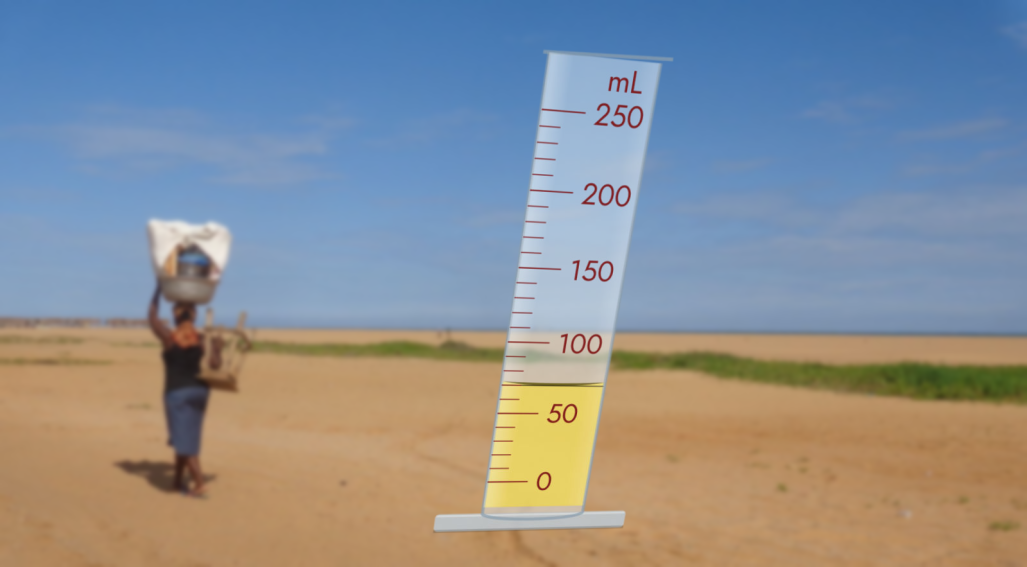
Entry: 70 mL
